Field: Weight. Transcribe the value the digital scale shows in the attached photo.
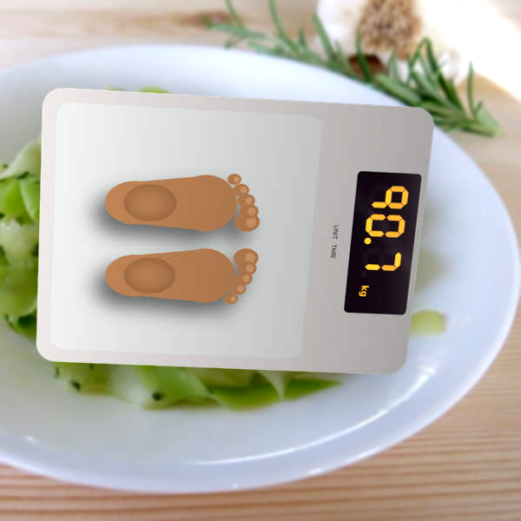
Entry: 90.7 kg
